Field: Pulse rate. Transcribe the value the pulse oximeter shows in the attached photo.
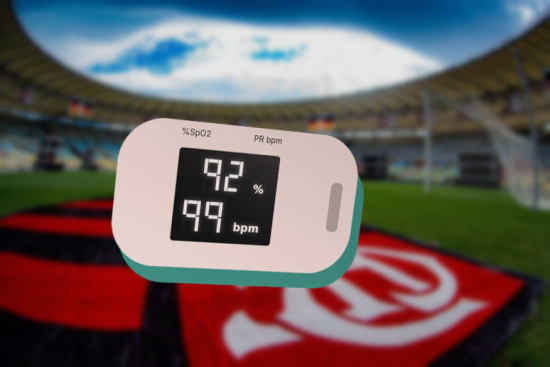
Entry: 99 bpm
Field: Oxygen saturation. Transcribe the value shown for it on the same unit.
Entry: 92 %
